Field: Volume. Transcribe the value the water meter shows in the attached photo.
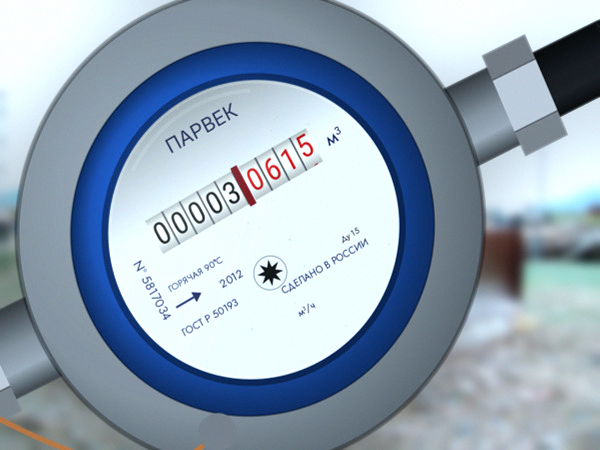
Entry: 3.0615 m³
